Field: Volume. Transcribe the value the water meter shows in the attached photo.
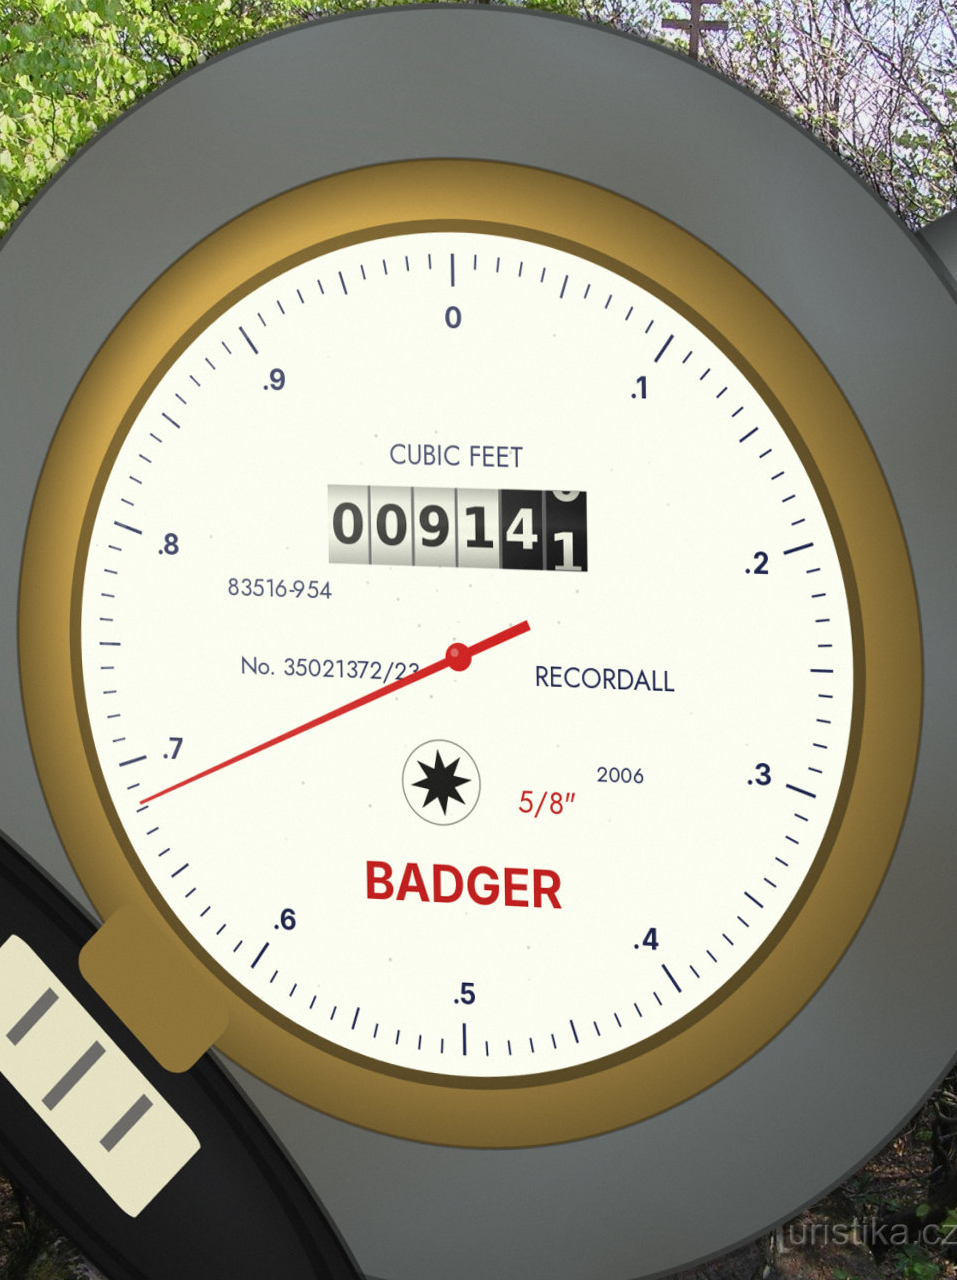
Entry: 9140.68 ft³
